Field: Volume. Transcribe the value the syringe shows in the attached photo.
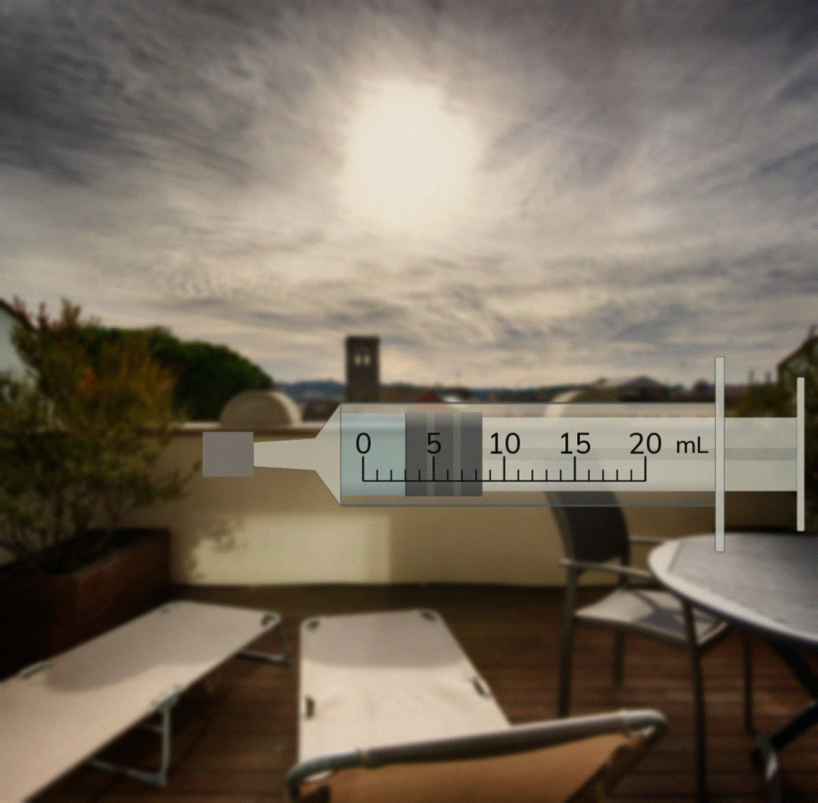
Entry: 3 mL
